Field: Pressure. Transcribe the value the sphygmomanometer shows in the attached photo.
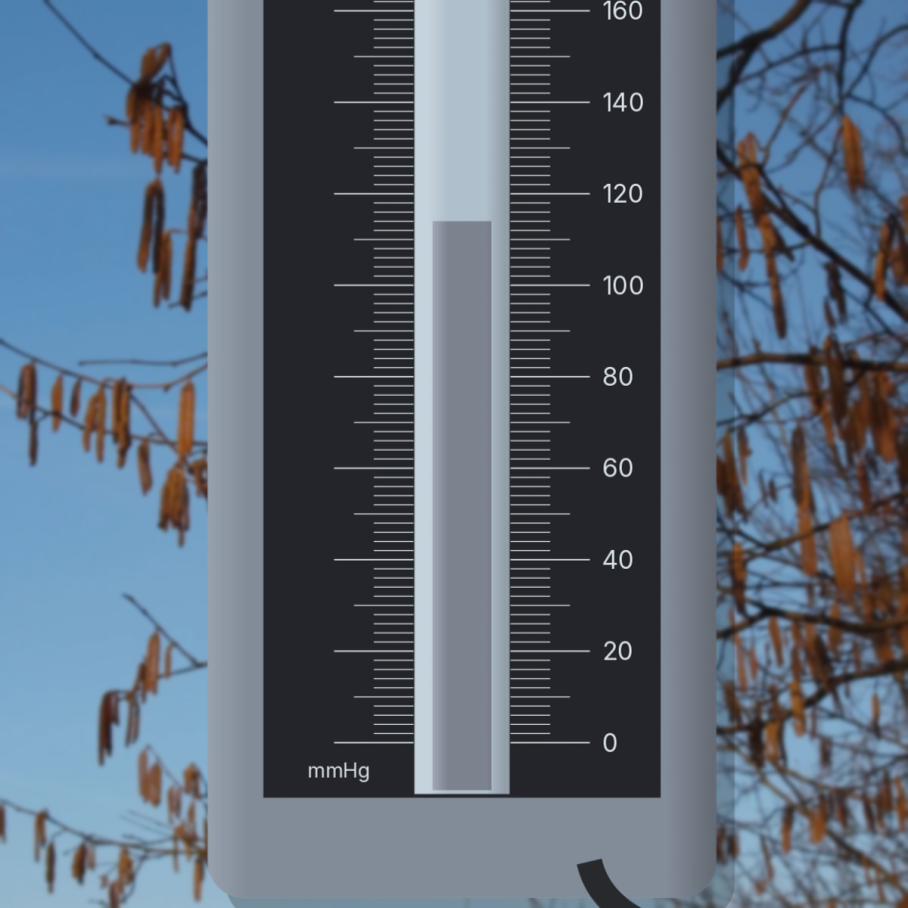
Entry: 114 mmHg
